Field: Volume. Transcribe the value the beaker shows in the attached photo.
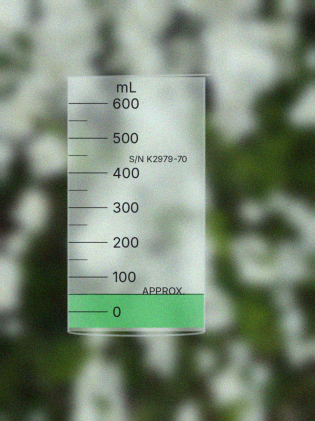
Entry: 50 mL
